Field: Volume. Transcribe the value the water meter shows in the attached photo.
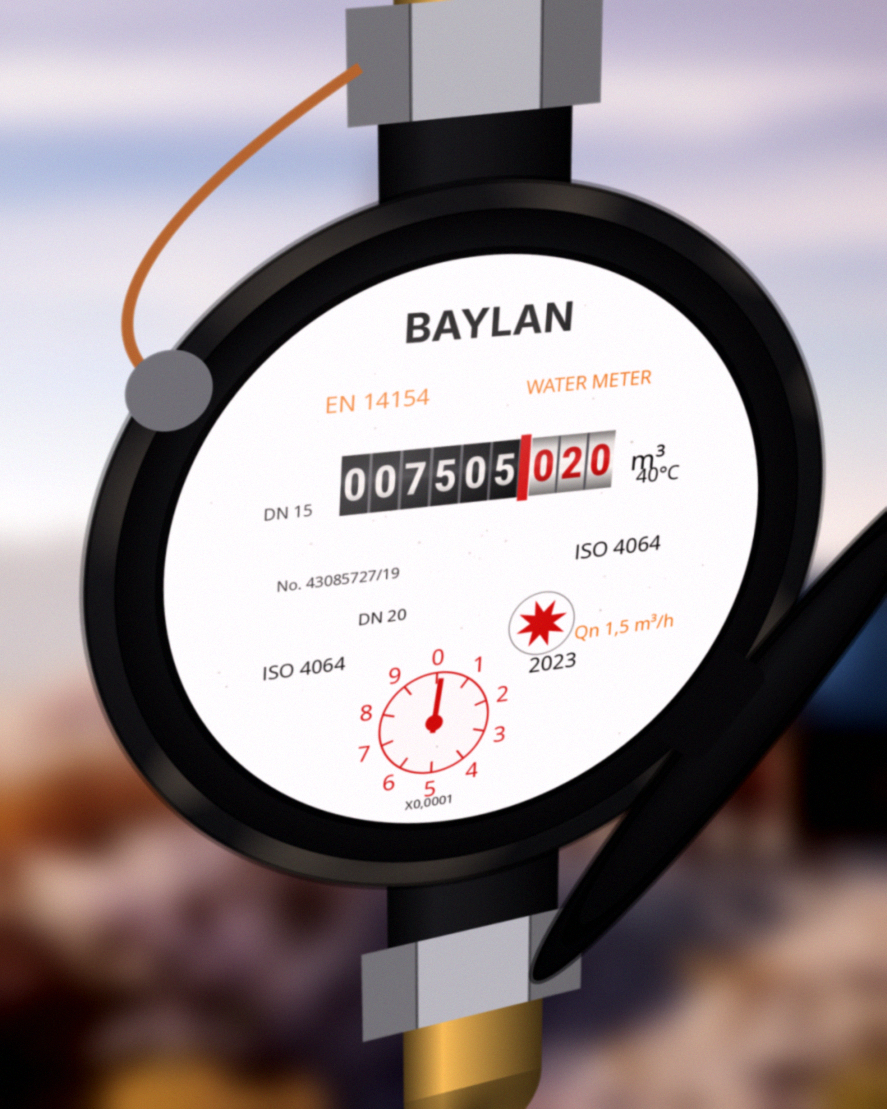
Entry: 7505.0200 m³
